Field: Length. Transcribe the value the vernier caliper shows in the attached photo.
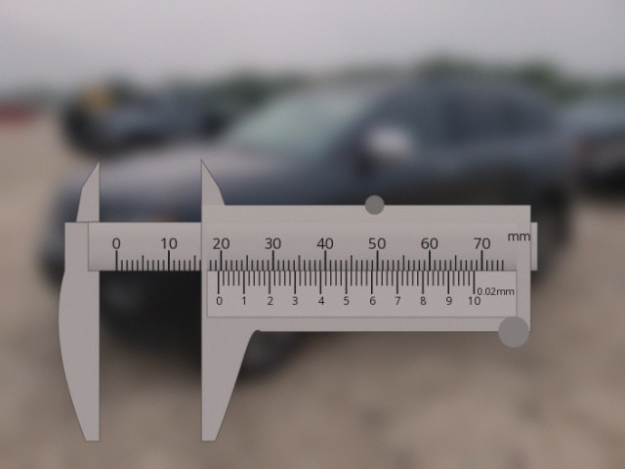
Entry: 19.5 mm
